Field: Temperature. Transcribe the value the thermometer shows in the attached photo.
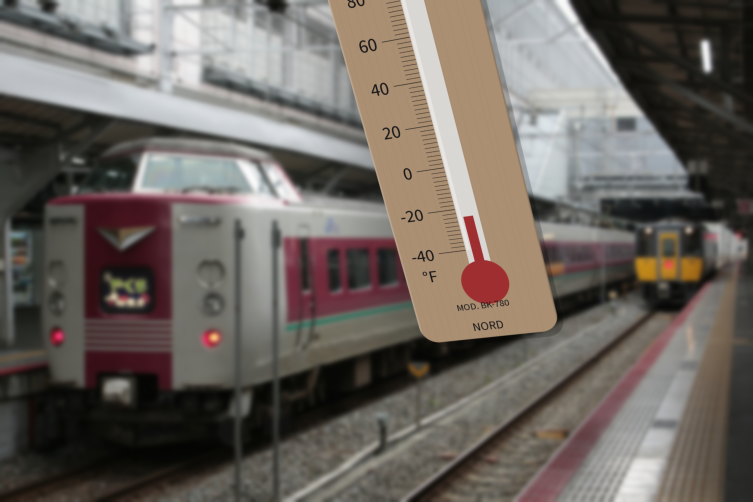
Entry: -24 °F
